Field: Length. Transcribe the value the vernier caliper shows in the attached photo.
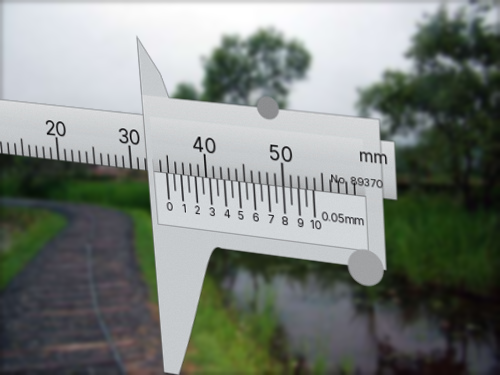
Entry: 34.8 mm
